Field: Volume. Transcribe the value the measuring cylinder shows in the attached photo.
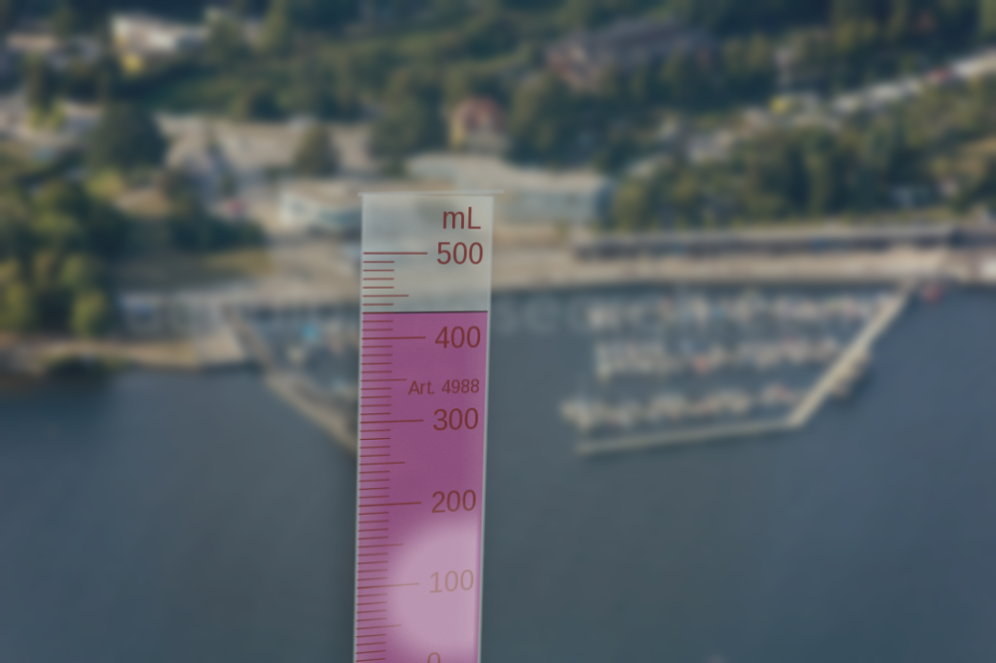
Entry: 430 mL
